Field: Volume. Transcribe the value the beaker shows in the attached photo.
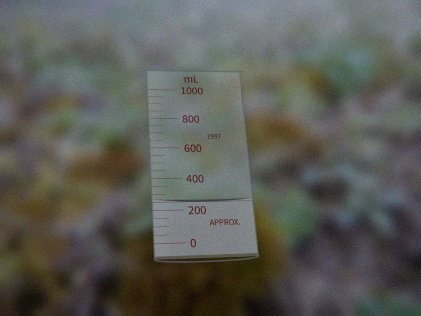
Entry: 250 mL
